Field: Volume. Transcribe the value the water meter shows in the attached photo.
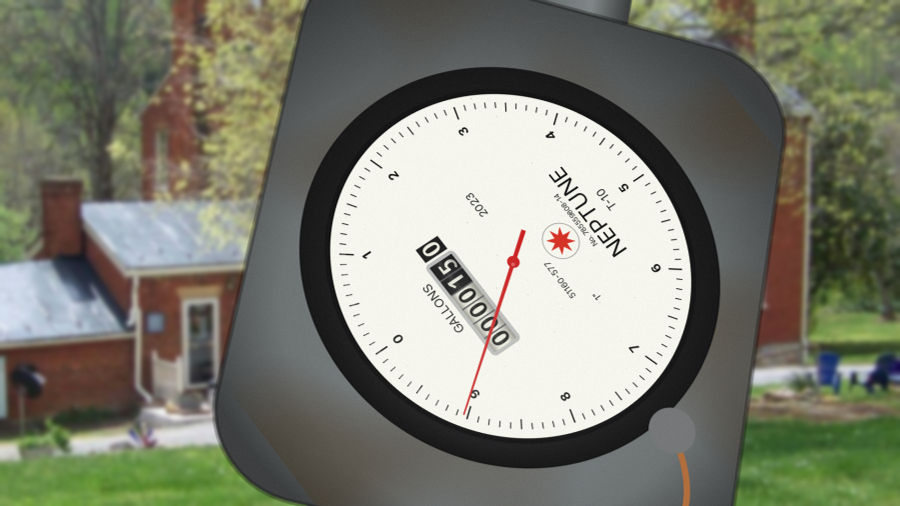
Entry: 149.0 gal
